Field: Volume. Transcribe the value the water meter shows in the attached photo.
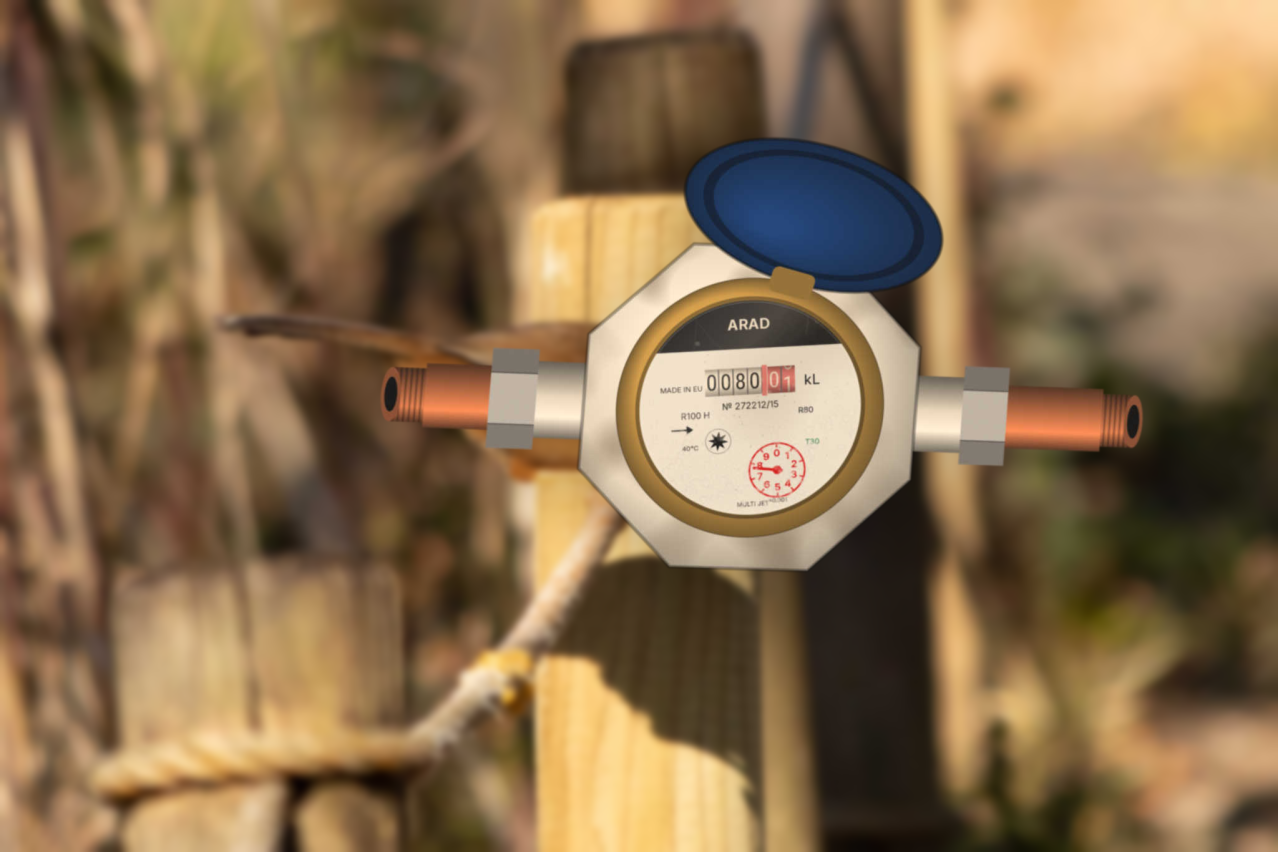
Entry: 80.007 kL
